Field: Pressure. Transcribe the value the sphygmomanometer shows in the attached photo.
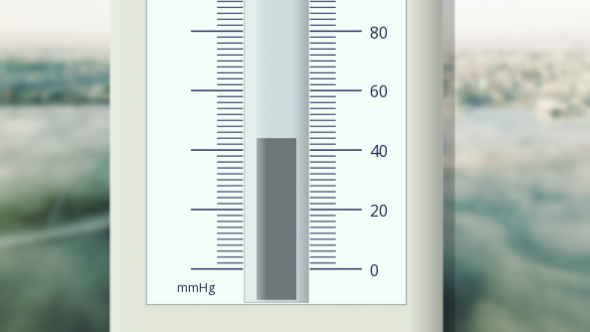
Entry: 44 mmHg
